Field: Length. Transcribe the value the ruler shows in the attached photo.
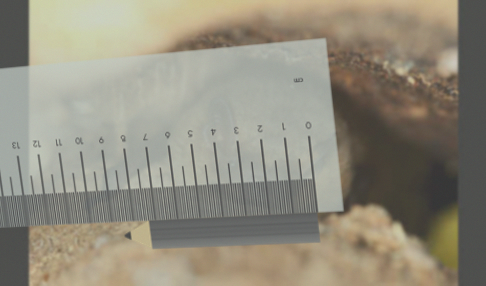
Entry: 8.5 cm
